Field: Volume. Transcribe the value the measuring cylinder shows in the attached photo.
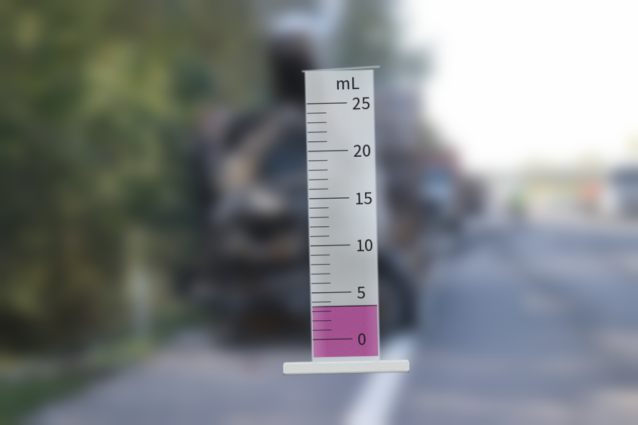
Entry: 3.5 mL
